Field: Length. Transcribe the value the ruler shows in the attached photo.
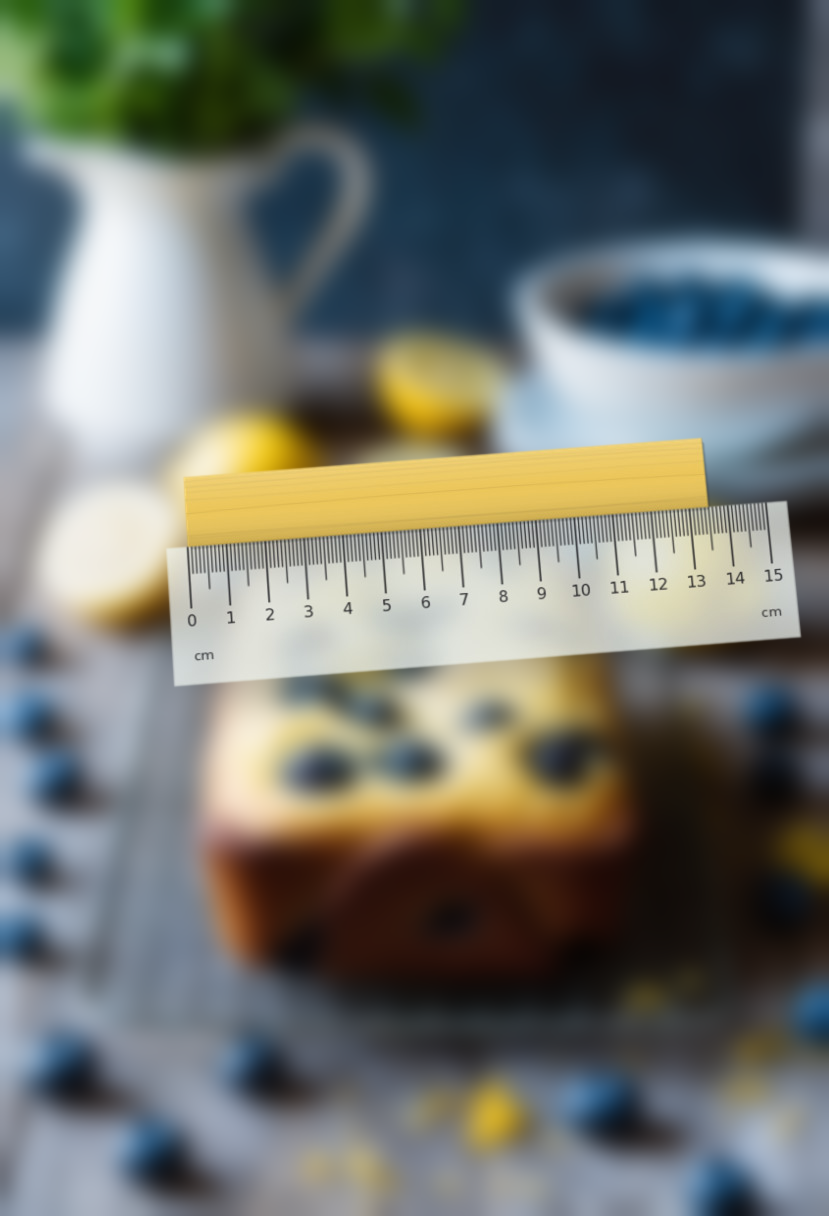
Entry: 13.5 cm
